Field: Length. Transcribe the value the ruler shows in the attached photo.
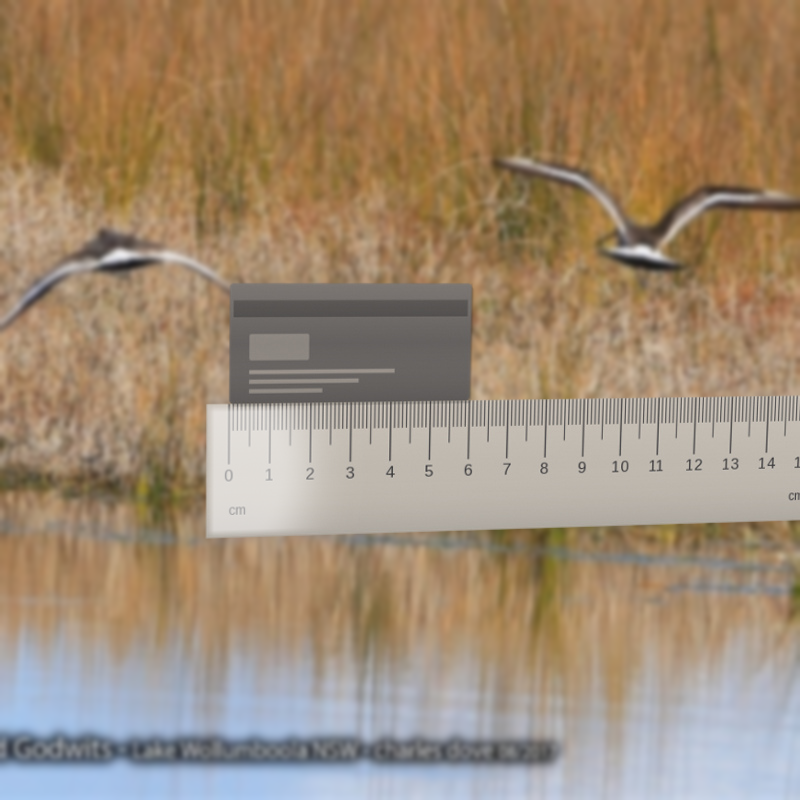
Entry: 6 cm
